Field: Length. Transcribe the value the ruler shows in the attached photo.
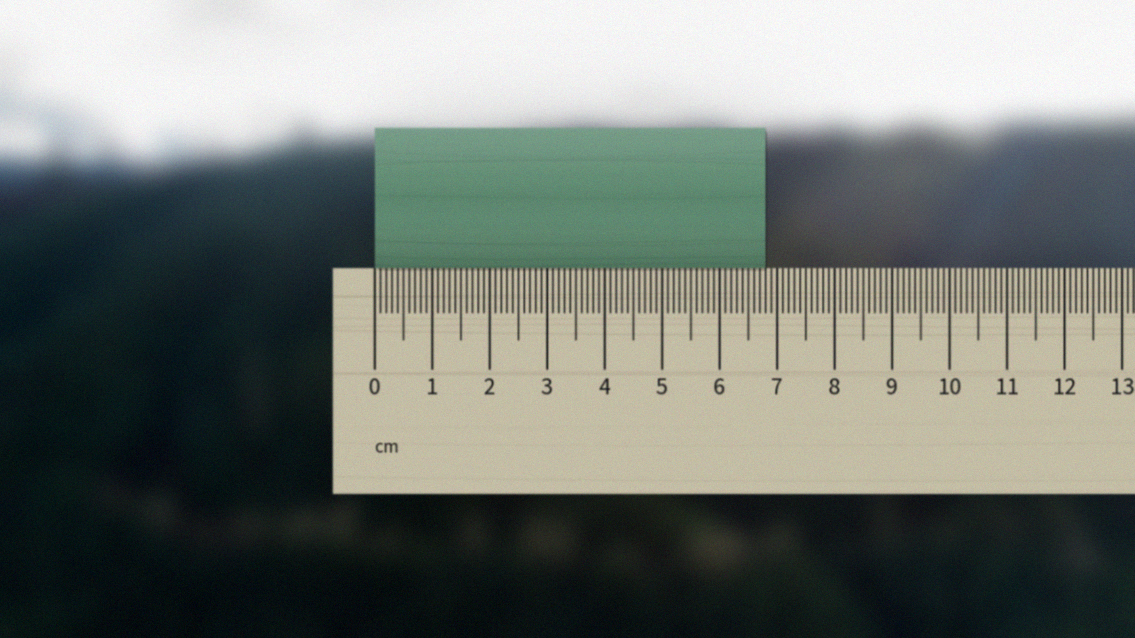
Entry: 6.8 cm
